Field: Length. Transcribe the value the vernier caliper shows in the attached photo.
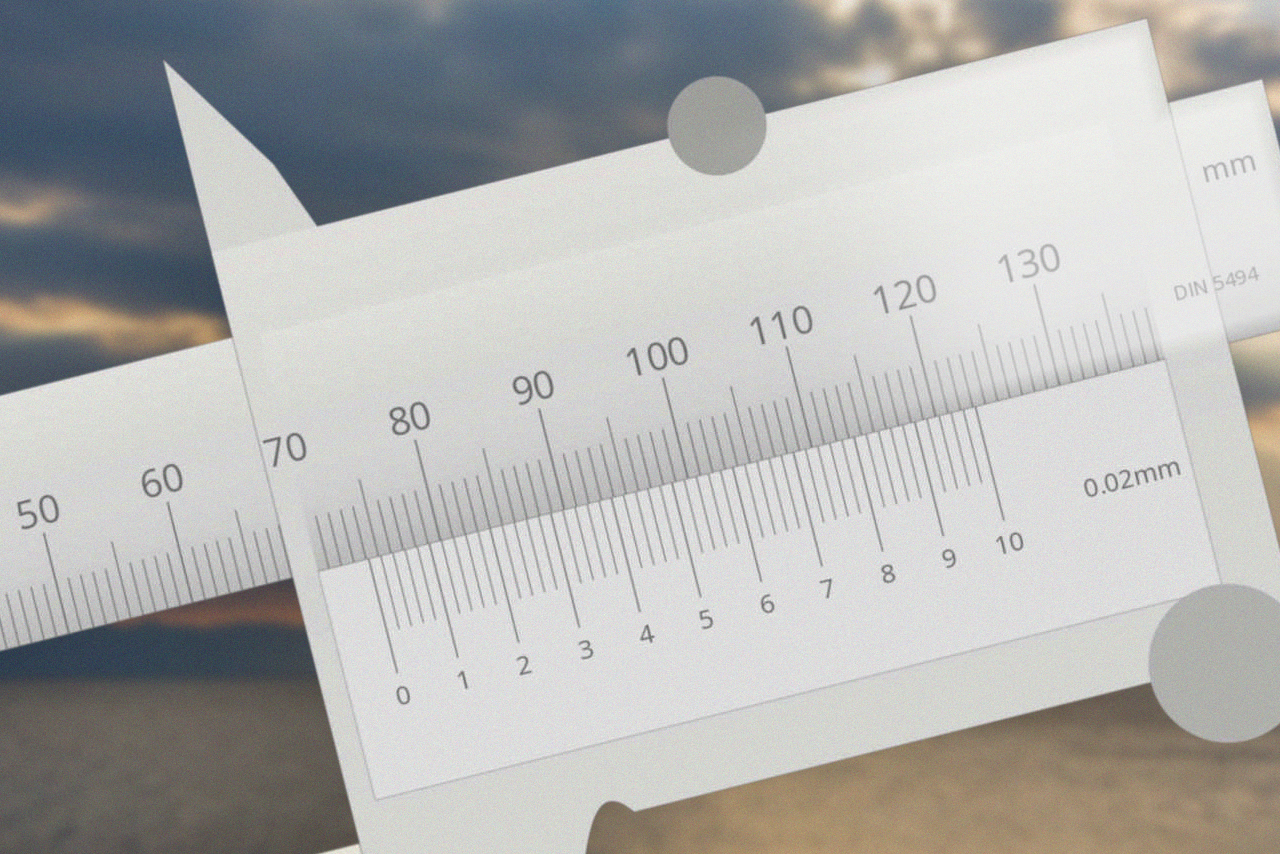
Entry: 74.2 mm
